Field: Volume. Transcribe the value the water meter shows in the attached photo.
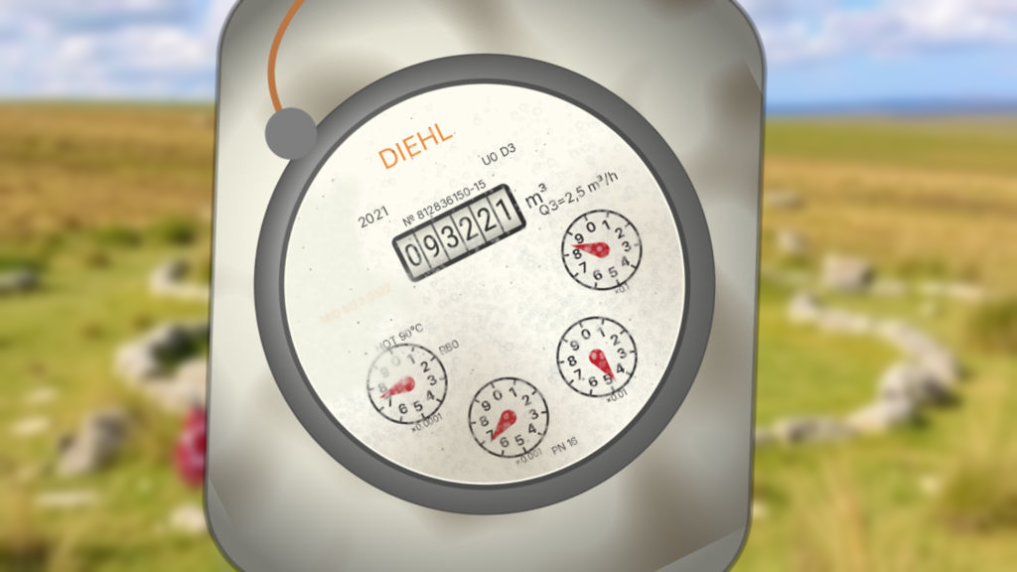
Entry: 93221.8467 m³
